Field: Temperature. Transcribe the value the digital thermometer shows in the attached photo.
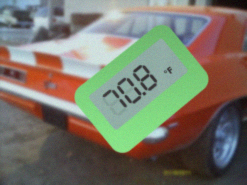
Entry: 70.8 °F
